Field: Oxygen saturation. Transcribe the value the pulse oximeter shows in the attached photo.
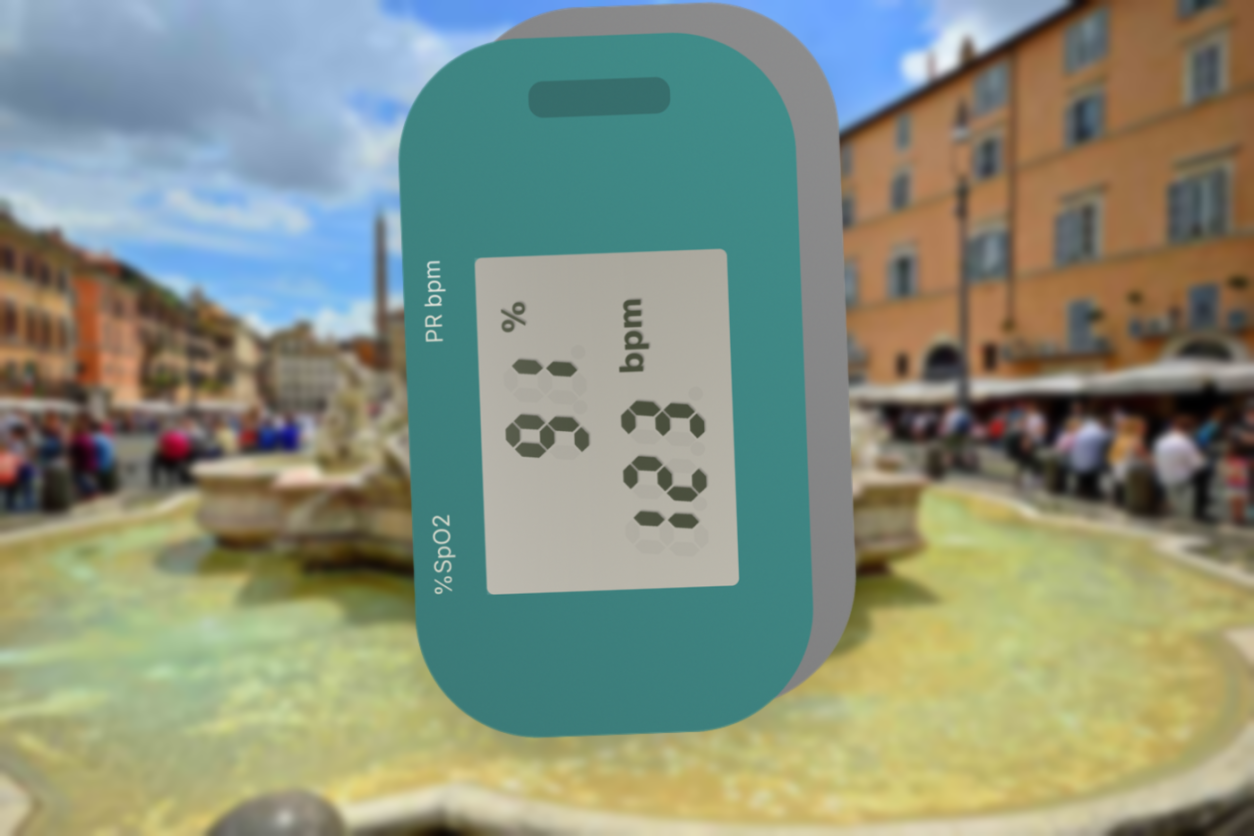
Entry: 91 %
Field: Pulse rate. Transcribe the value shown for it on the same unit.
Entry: 123 bpm
